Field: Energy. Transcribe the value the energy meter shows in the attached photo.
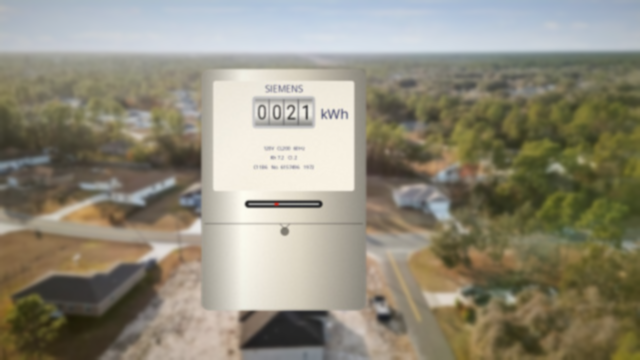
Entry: 21 kWh
